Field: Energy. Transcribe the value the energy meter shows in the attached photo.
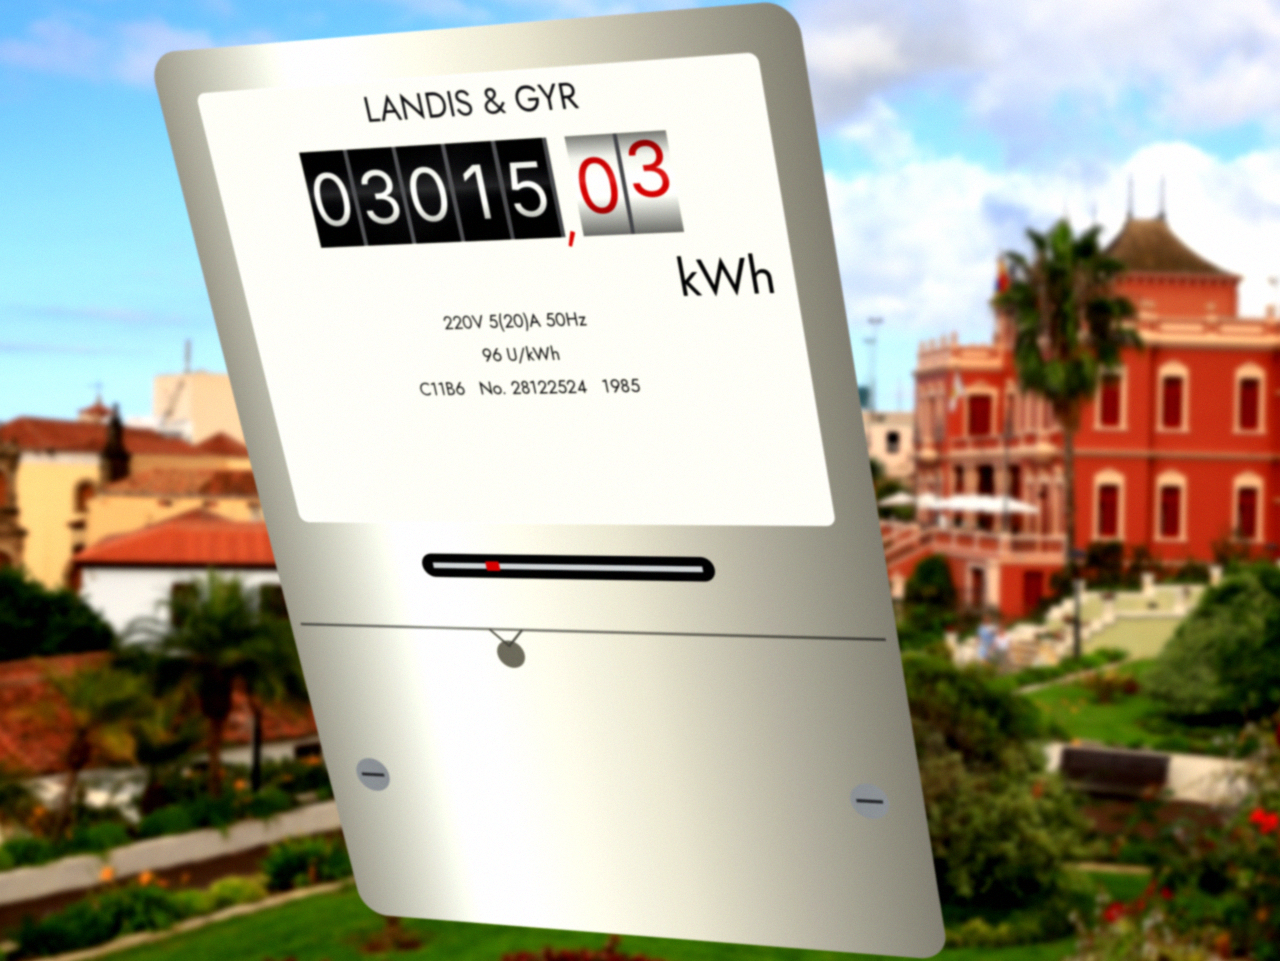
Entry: 3015.03 kWh
